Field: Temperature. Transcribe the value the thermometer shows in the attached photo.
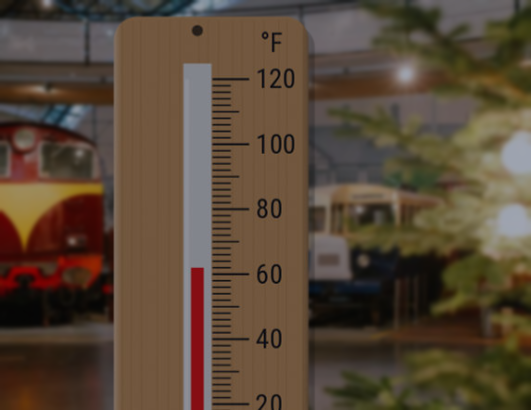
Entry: 62 °F
